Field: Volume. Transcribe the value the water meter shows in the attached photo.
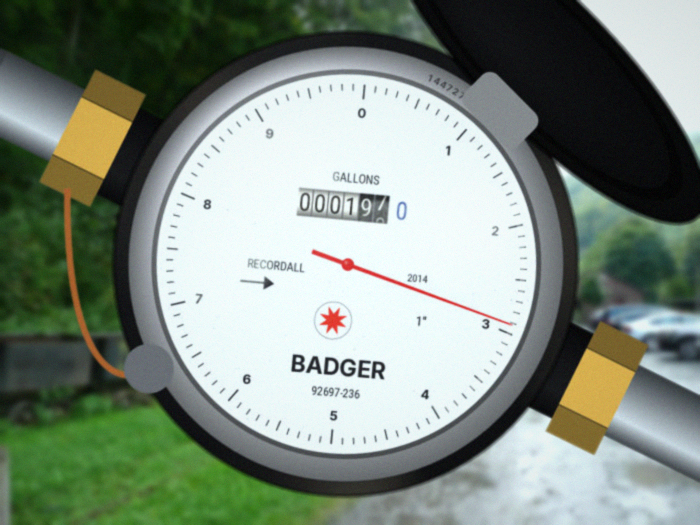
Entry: 1972.9 gal
